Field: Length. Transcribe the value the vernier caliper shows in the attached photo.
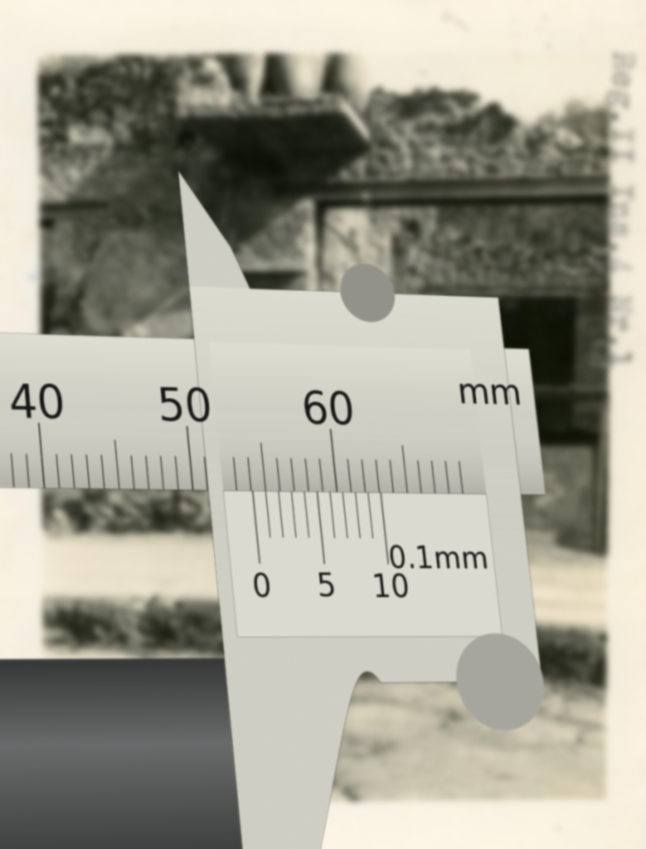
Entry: 54.1 mm
